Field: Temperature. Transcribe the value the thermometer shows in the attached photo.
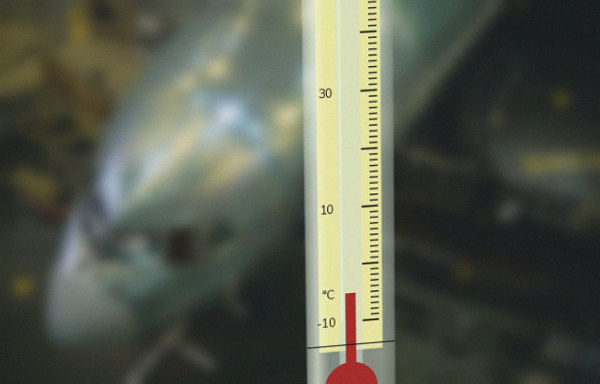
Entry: -5 °C
